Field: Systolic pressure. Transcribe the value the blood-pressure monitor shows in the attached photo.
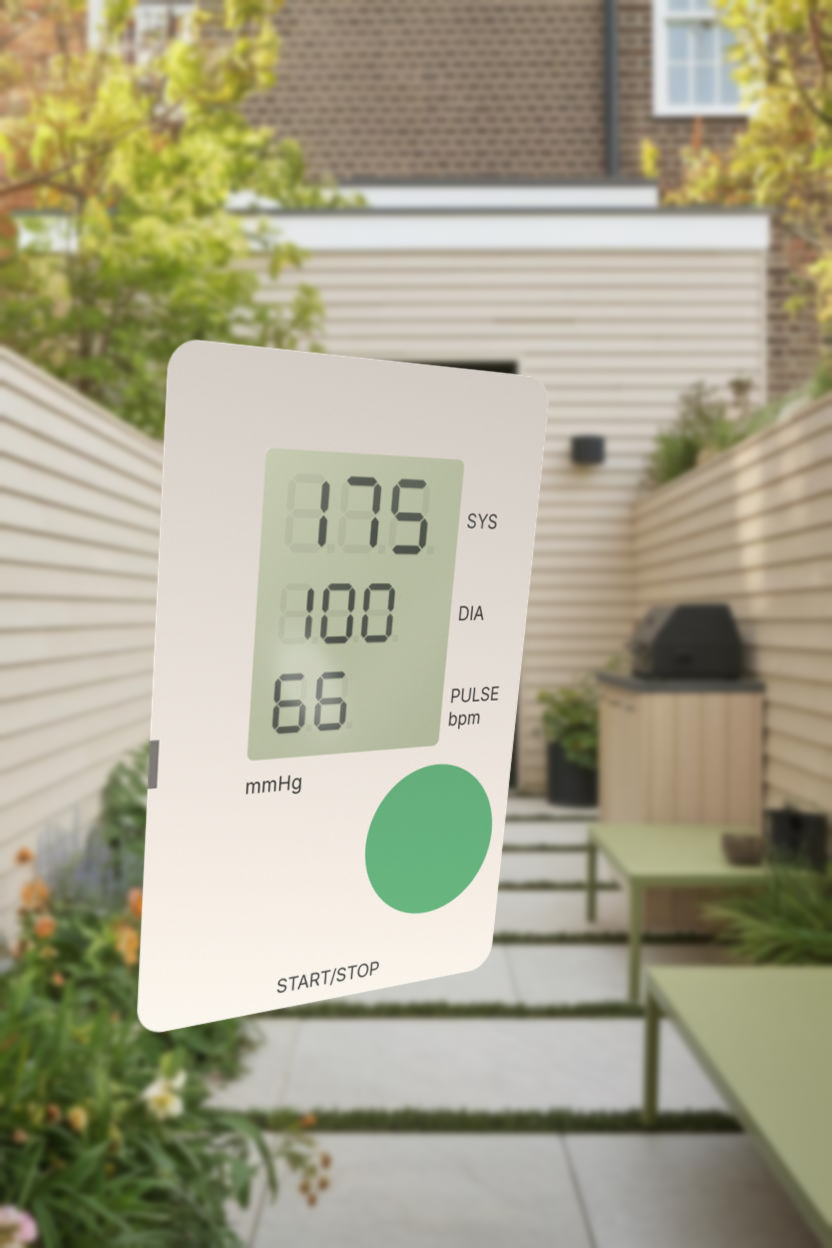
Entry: 175 mmHg
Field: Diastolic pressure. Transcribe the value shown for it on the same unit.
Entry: 100 mmHg
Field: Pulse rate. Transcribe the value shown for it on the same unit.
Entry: 66 bpm
